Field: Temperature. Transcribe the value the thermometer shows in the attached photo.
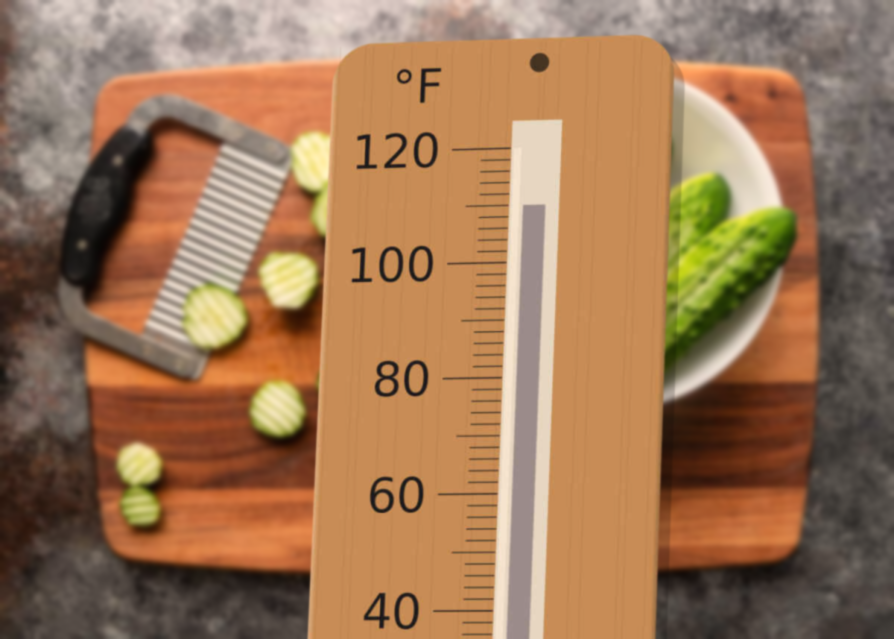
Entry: 110 °F
